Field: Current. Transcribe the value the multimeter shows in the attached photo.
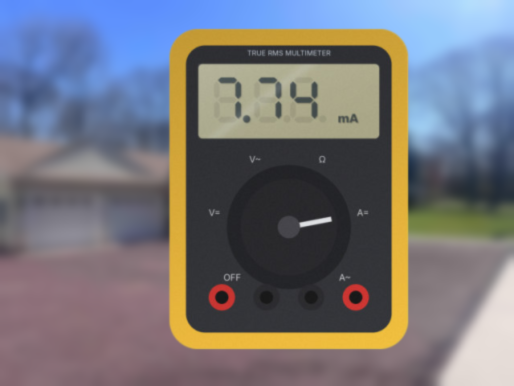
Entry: 7.74 mA
